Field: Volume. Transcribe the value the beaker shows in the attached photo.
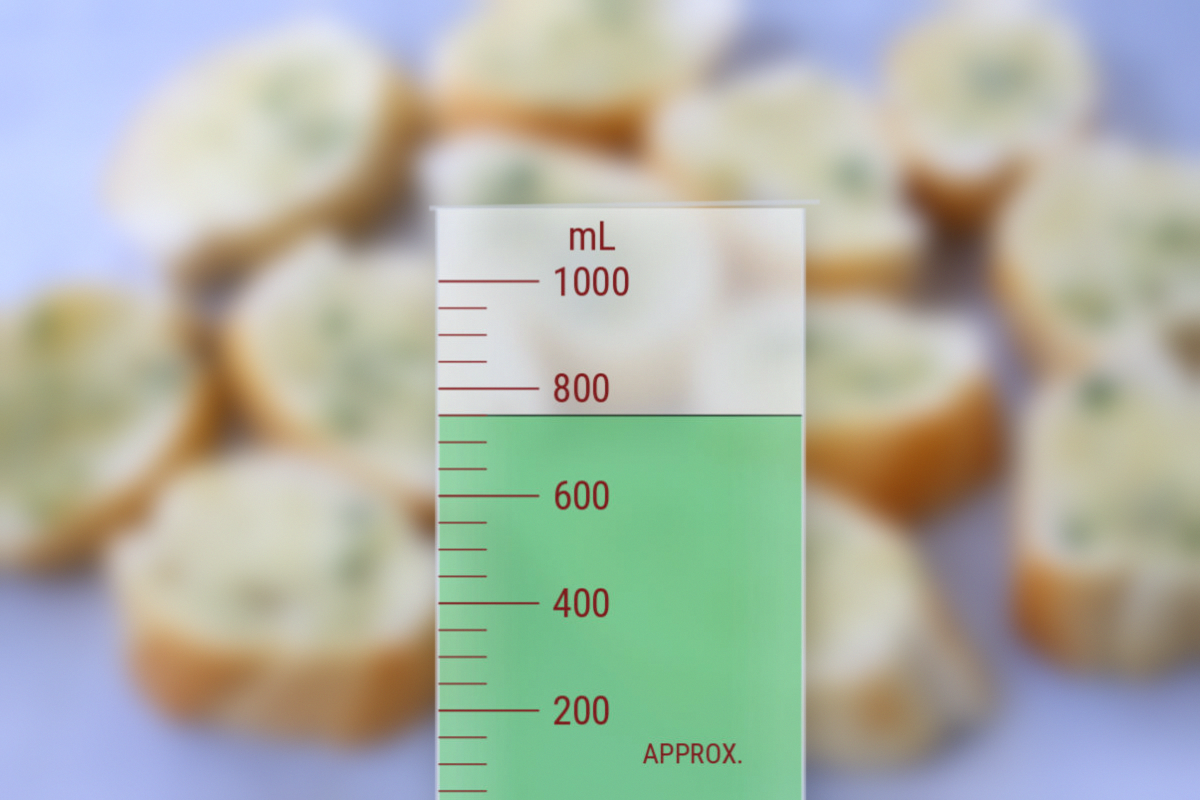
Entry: 750 mL
